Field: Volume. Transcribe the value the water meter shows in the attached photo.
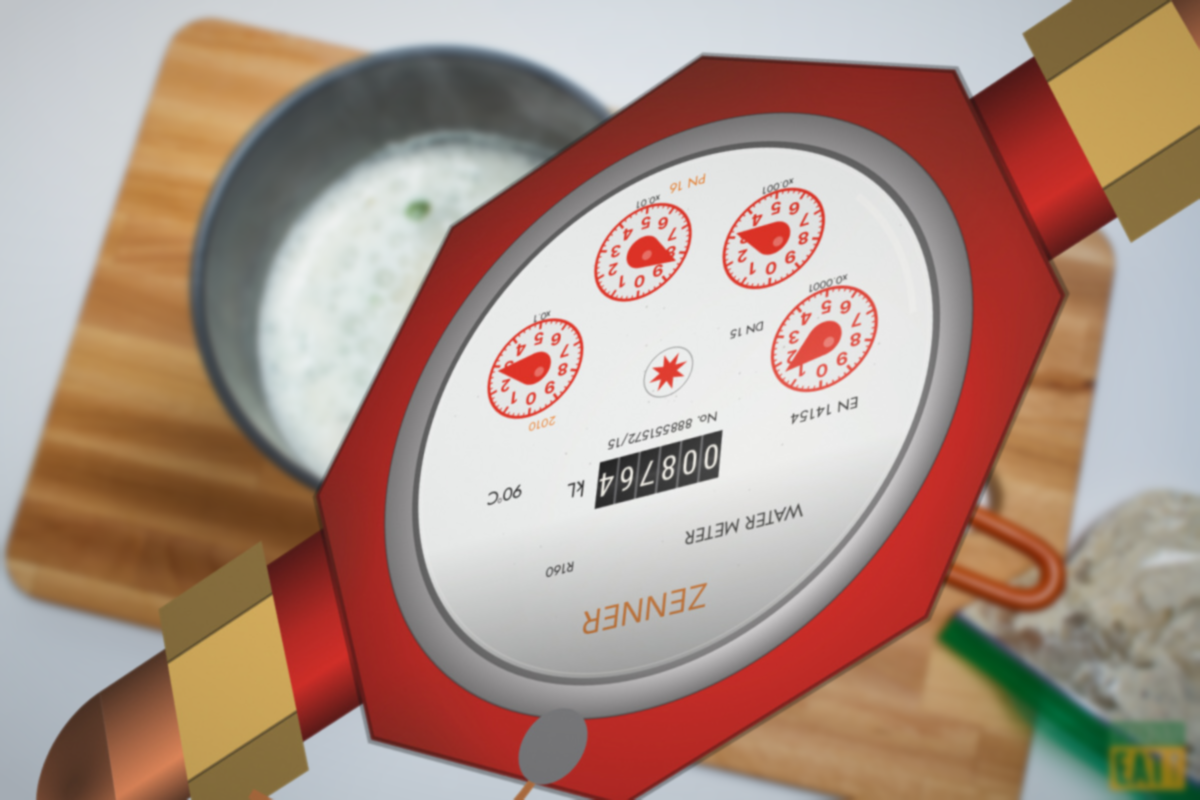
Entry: 8764.2831 kL
